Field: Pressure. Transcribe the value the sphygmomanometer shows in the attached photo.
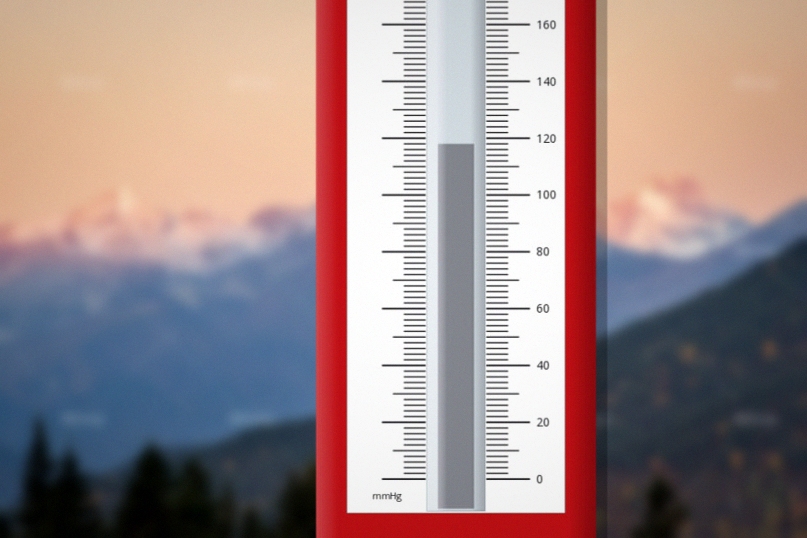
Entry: 118 mmHg
